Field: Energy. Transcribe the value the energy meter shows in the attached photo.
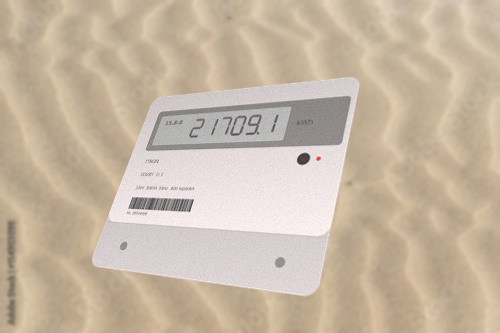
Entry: 21709.1 kWh
